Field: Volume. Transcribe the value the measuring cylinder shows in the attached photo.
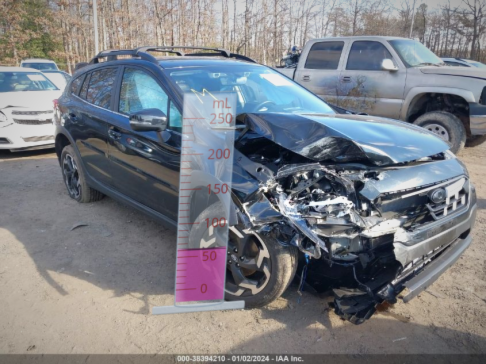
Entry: 60 mL
